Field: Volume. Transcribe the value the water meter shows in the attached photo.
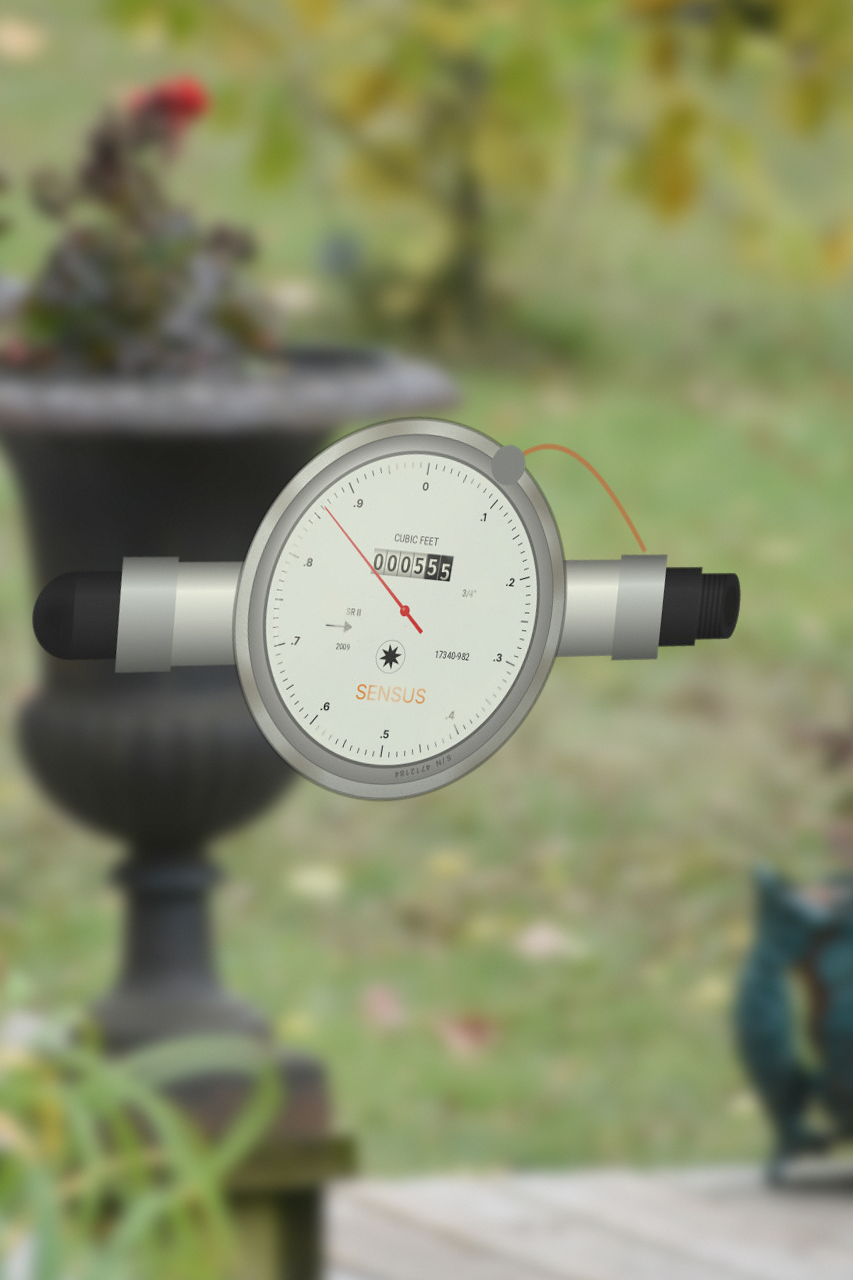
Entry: 554.86 ft³
